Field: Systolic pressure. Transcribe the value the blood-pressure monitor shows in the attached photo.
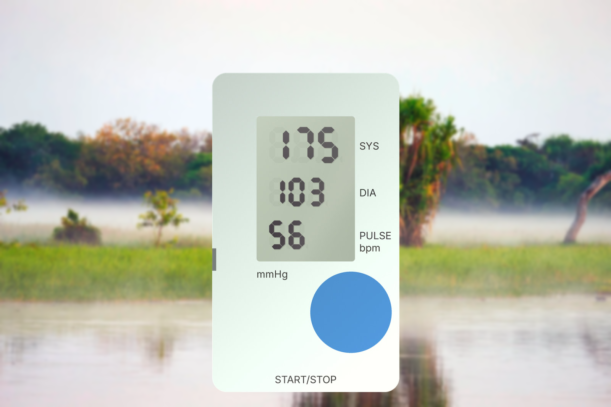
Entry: 175 mmHg
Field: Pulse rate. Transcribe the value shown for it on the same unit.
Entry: 56 bpm
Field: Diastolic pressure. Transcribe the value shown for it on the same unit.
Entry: 103 mmHg
